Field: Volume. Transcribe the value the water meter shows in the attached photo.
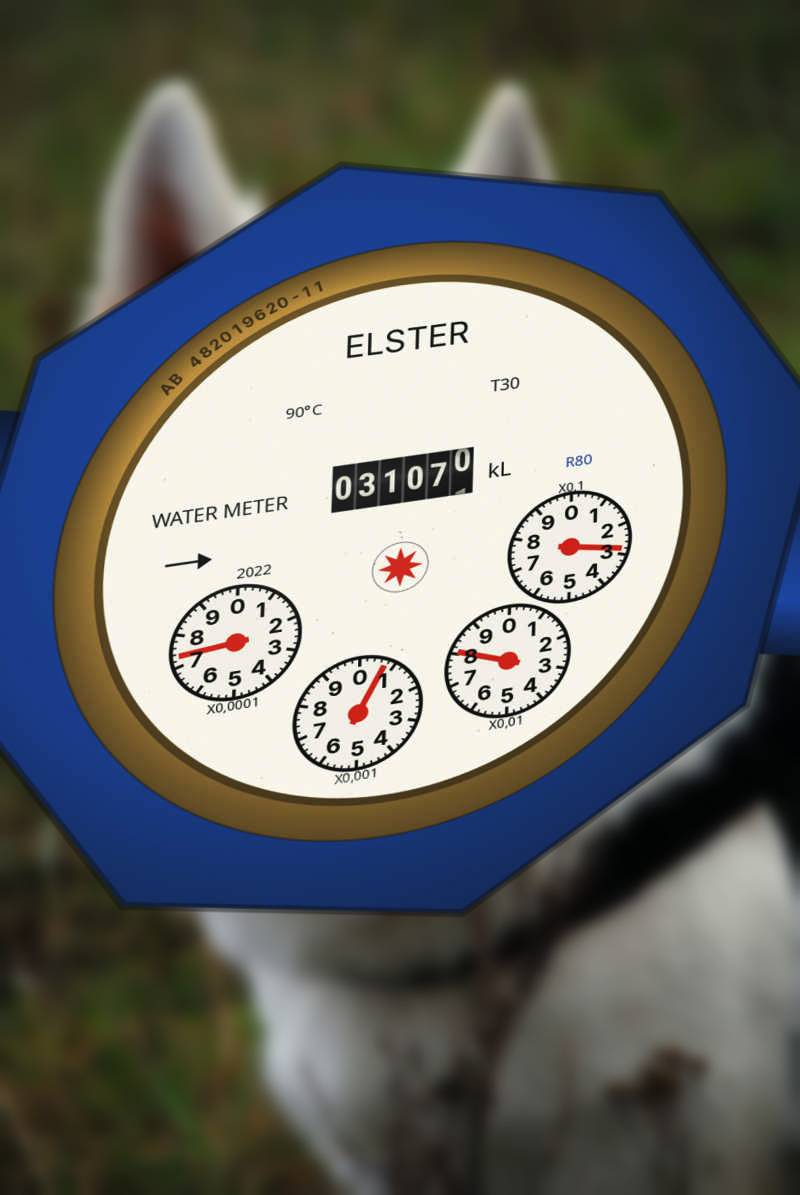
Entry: 31070.2807 kL
